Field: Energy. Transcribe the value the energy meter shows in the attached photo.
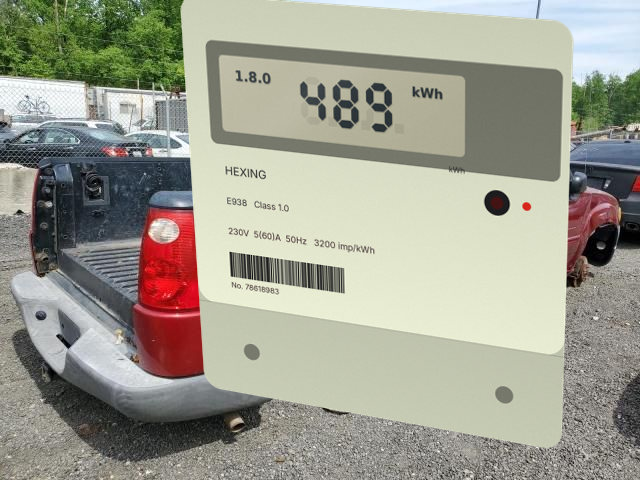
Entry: 489 kWh
